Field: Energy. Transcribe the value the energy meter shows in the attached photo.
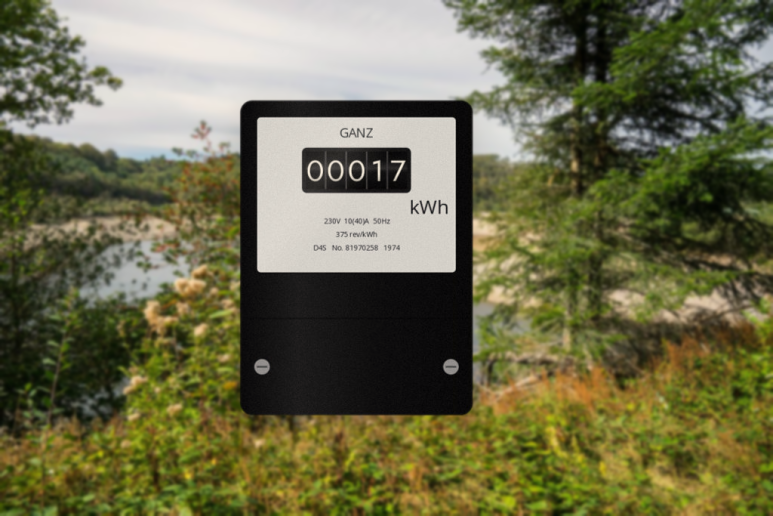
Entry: 17 kWh
